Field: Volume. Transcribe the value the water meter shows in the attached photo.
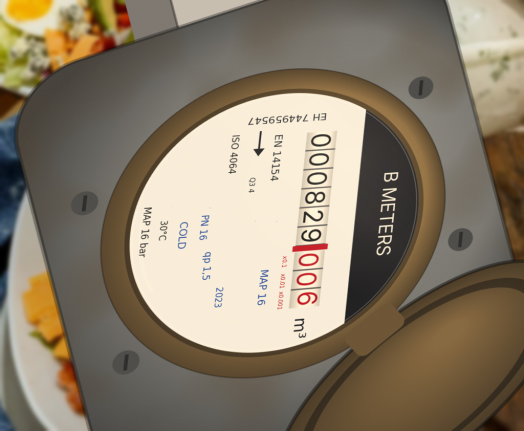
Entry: 829.006 m³
